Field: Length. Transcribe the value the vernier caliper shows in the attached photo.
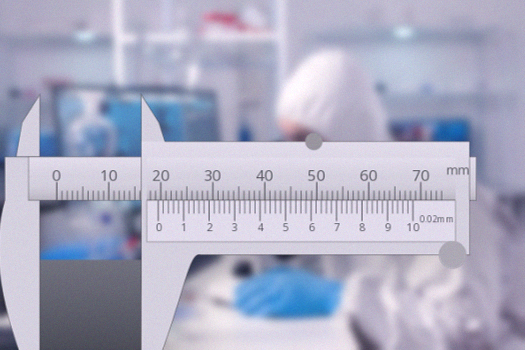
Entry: 19.5 mm
